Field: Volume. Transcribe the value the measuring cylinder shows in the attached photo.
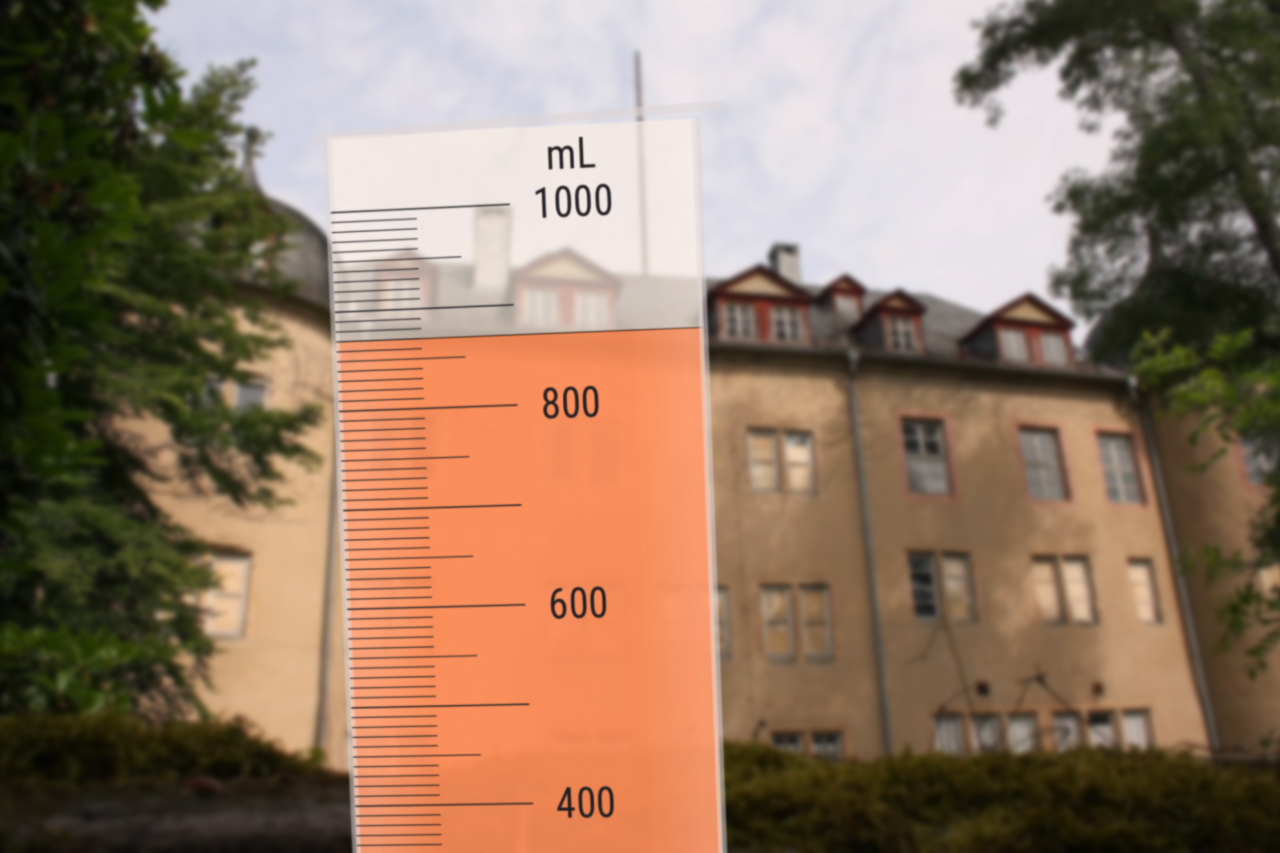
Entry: 870 mL
